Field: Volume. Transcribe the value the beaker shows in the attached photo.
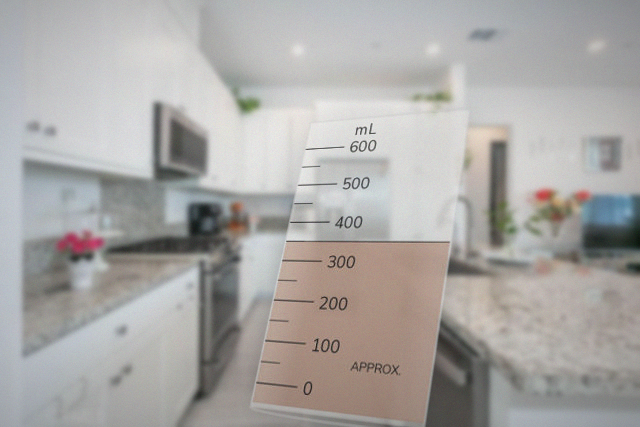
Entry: 350 mL
